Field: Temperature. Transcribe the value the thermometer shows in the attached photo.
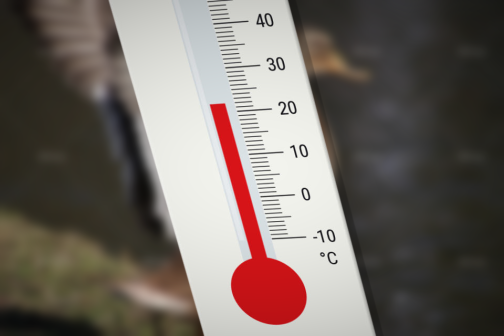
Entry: 22 °C
